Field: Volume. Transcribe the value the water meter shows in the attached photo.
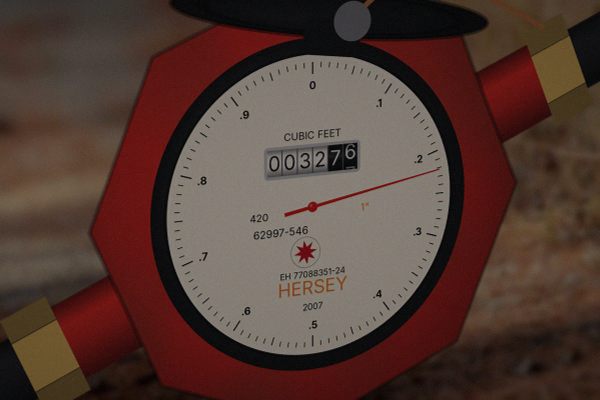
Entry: 3276.22 ft³
